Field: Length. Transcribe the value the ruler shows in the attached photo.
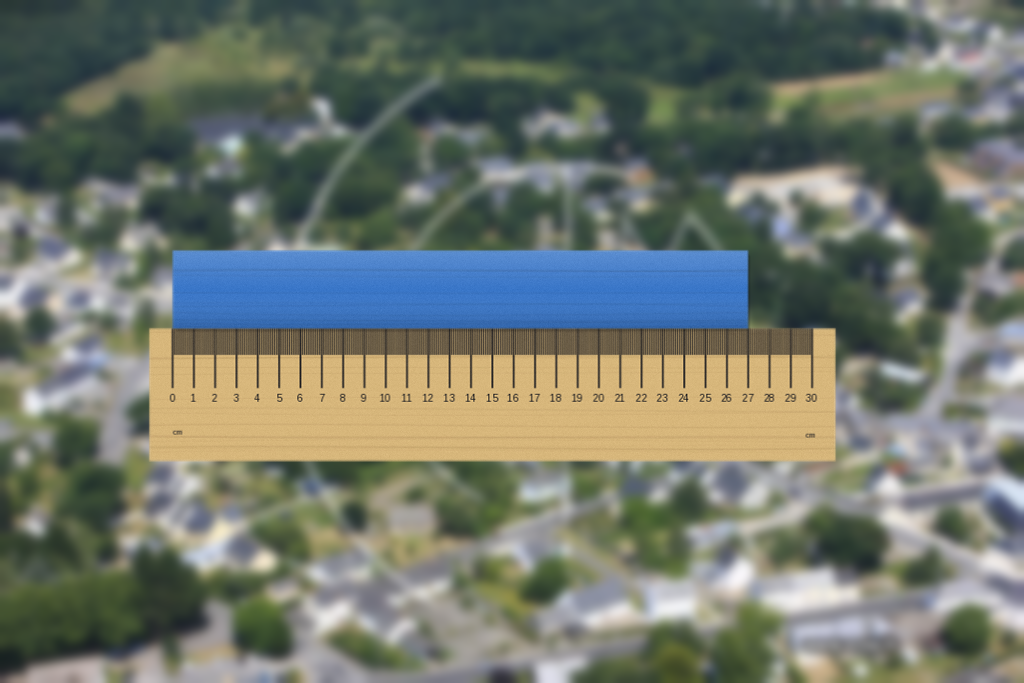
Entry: 27 cm
